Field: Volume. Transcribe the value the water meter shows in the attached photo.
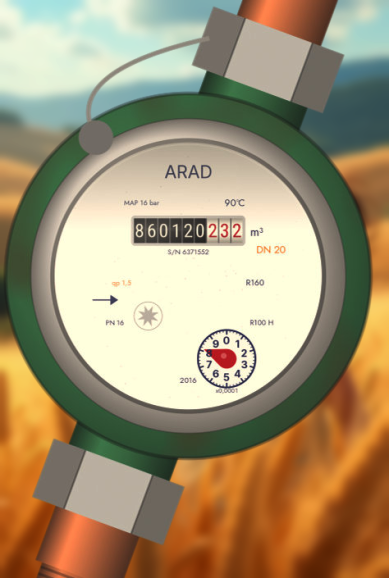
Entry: 860120.2328 m³
